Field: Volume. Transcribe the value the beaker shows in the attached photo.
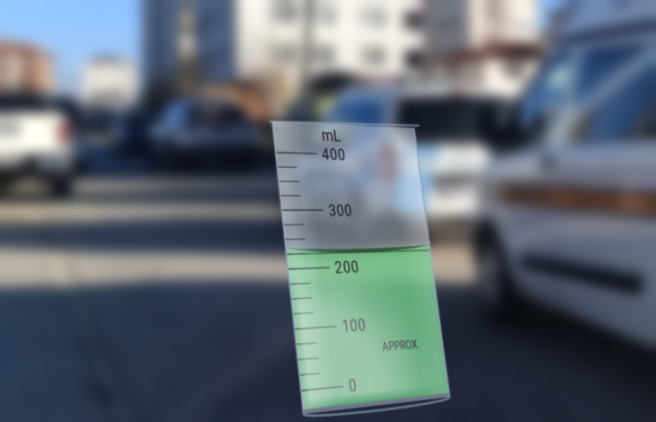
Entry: 225 mL
